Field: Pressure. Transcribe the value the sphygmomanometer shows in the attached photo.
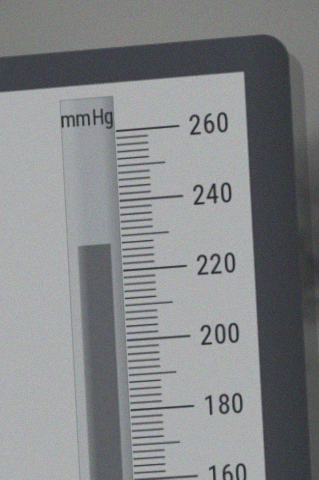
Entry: 228 mmHg
